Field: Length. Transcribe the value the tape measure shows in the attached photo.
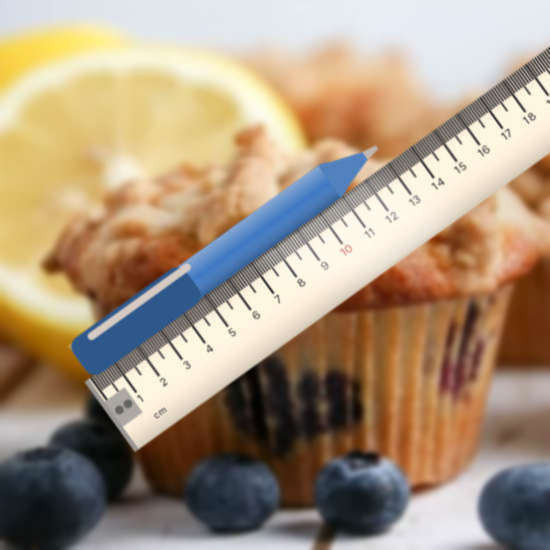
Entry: 13 cm
